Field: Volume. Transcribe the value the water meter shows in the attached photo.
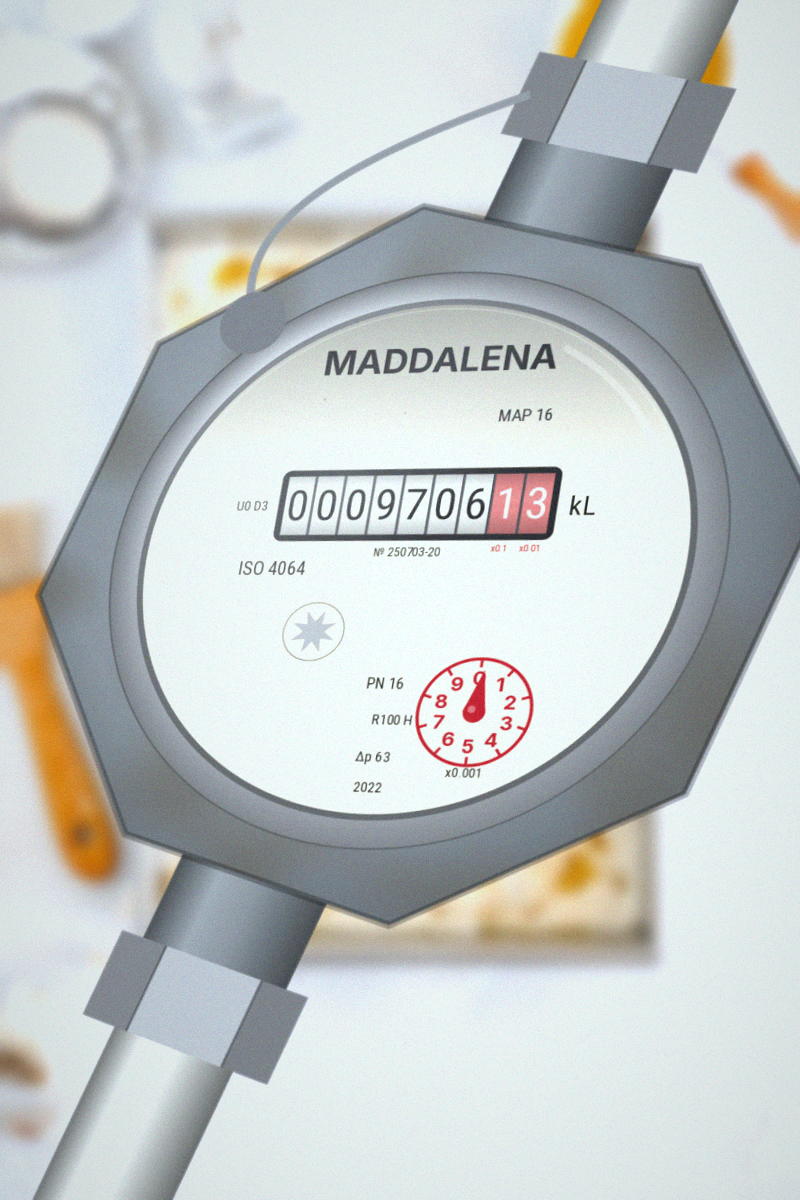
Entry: 9706.130 kL
